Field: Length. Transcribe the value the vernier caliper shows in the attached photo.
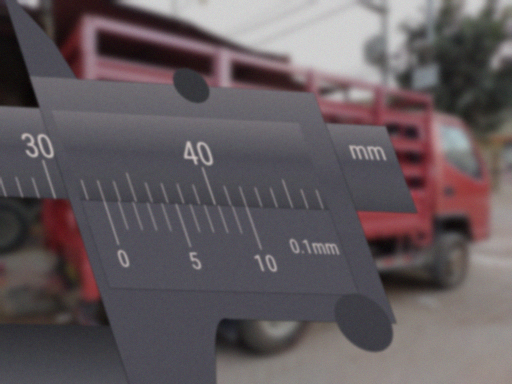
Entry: 33.0 mm
